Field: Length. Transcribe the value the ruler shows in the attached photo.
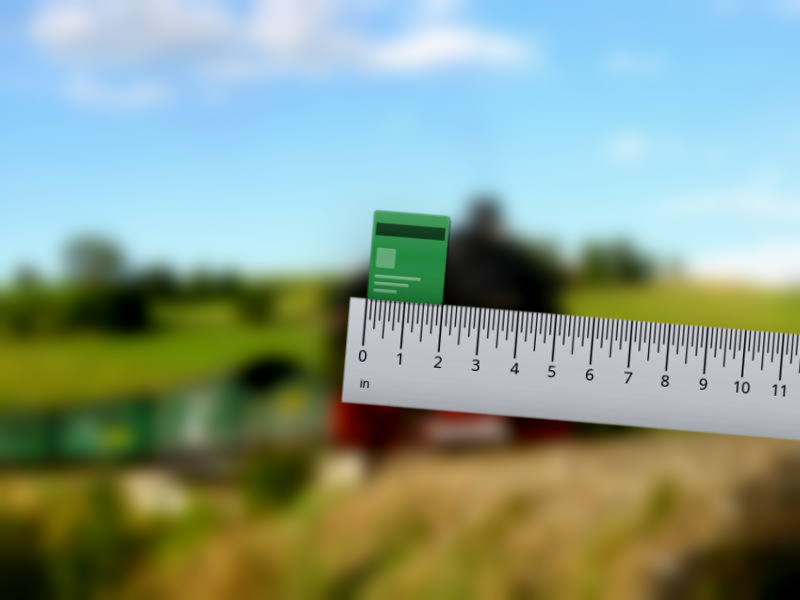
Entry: 2 in
